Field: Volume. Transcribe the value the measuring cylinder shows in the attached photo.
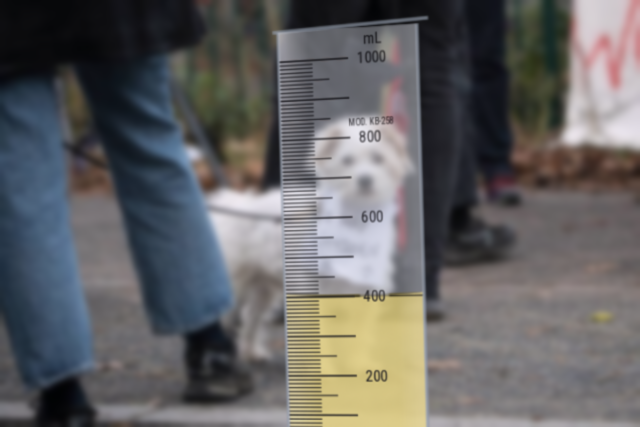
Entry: 400 mL
